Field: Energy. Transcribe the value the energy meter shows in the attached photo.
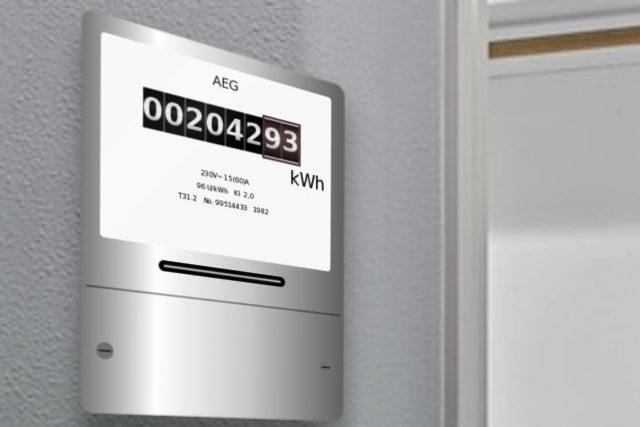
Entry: 2042.93 kWh
